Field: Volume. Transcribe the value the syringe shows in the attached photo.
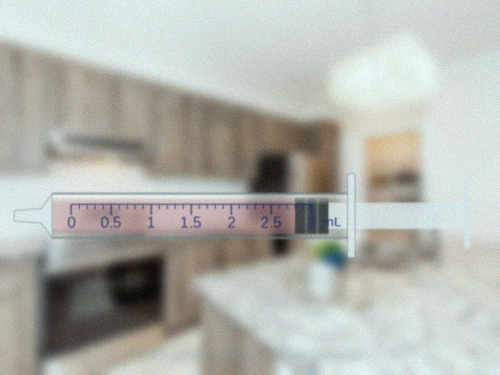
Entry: 2.8 mL
